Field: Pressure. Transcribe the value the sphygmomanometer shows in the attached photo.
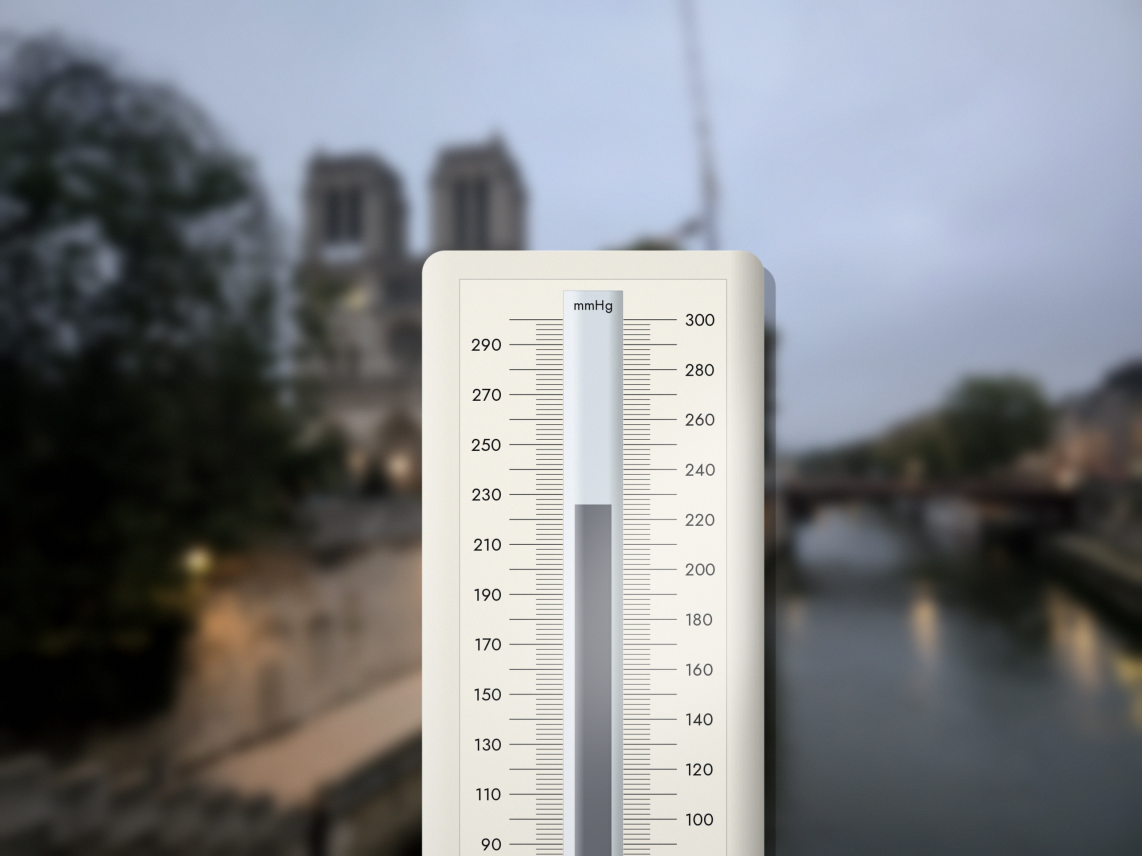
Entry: 226 mmHg
